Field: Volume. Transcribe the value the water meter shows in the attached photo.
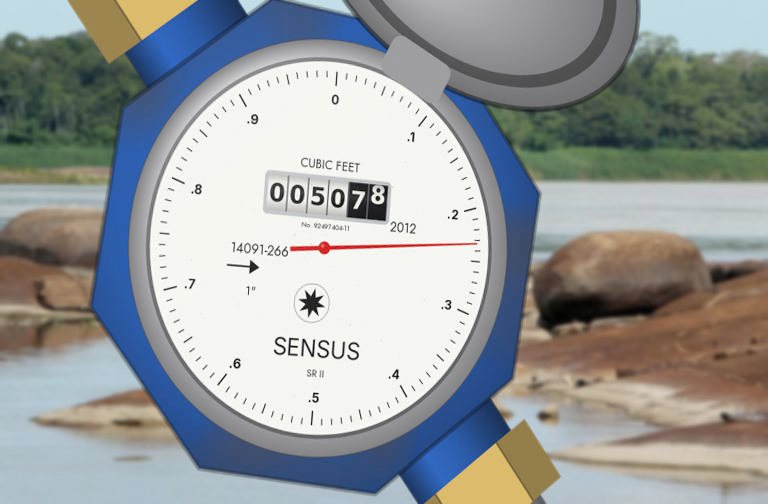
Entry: 5078.23 ft³
